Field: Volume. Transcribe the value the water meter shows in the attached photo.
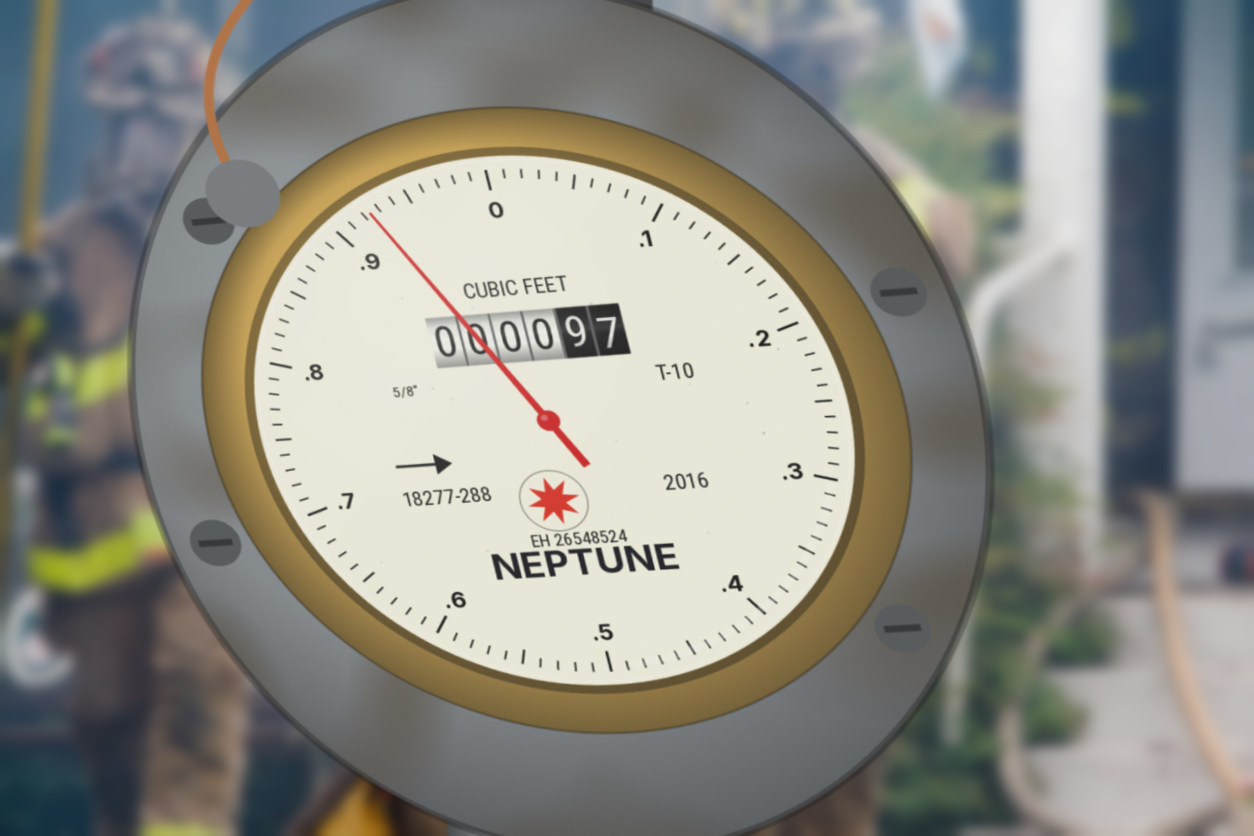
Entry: 96.92 ft³
